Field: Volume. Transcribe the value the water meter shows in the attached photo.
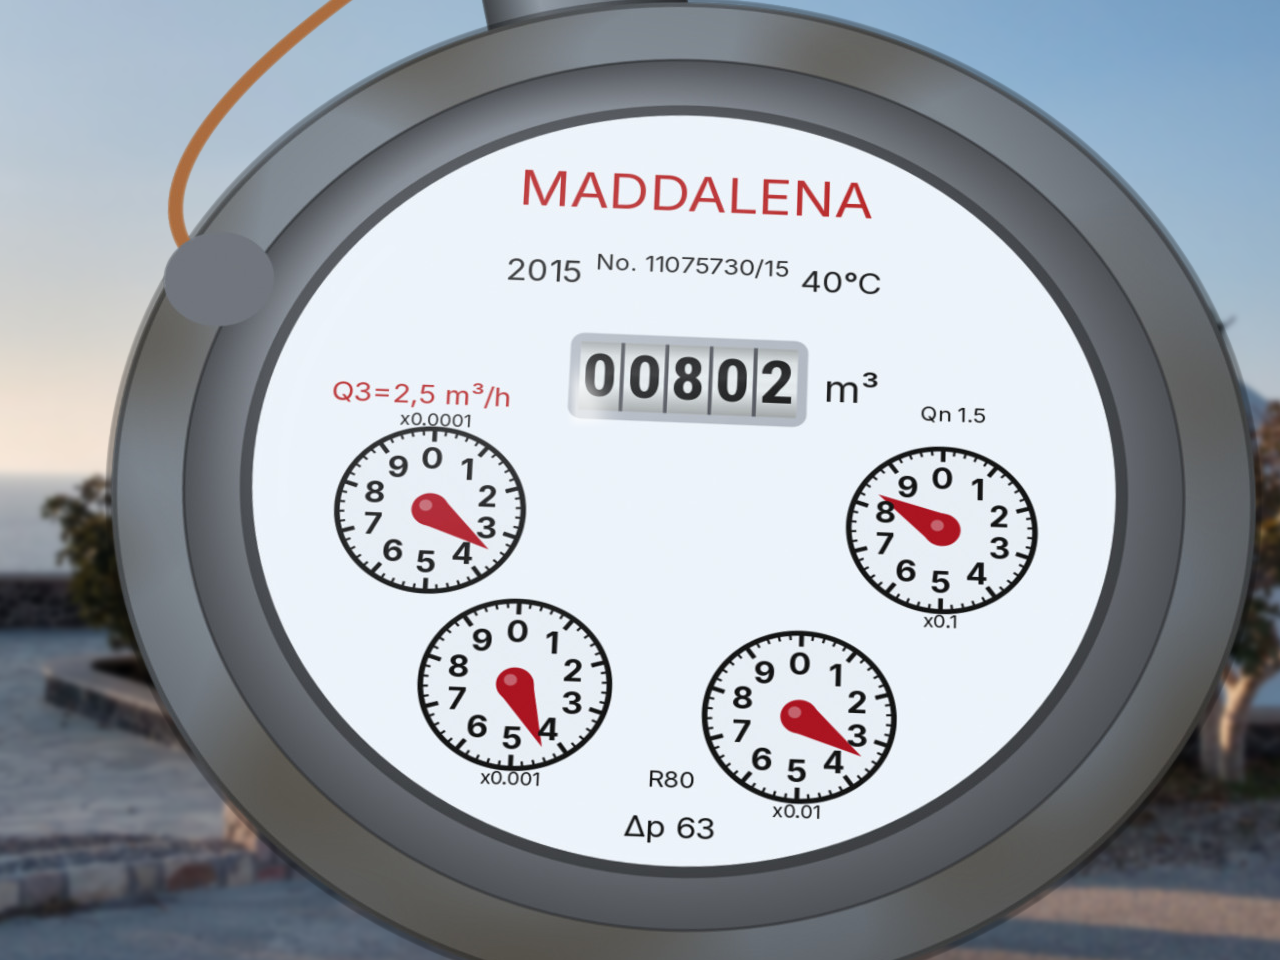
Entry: 802.8343 m³
